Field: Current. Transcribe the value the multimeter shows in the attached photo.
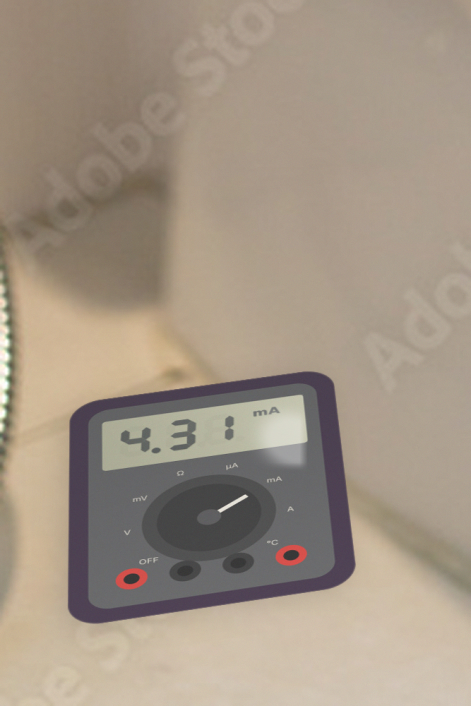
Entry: 4.31 mA
